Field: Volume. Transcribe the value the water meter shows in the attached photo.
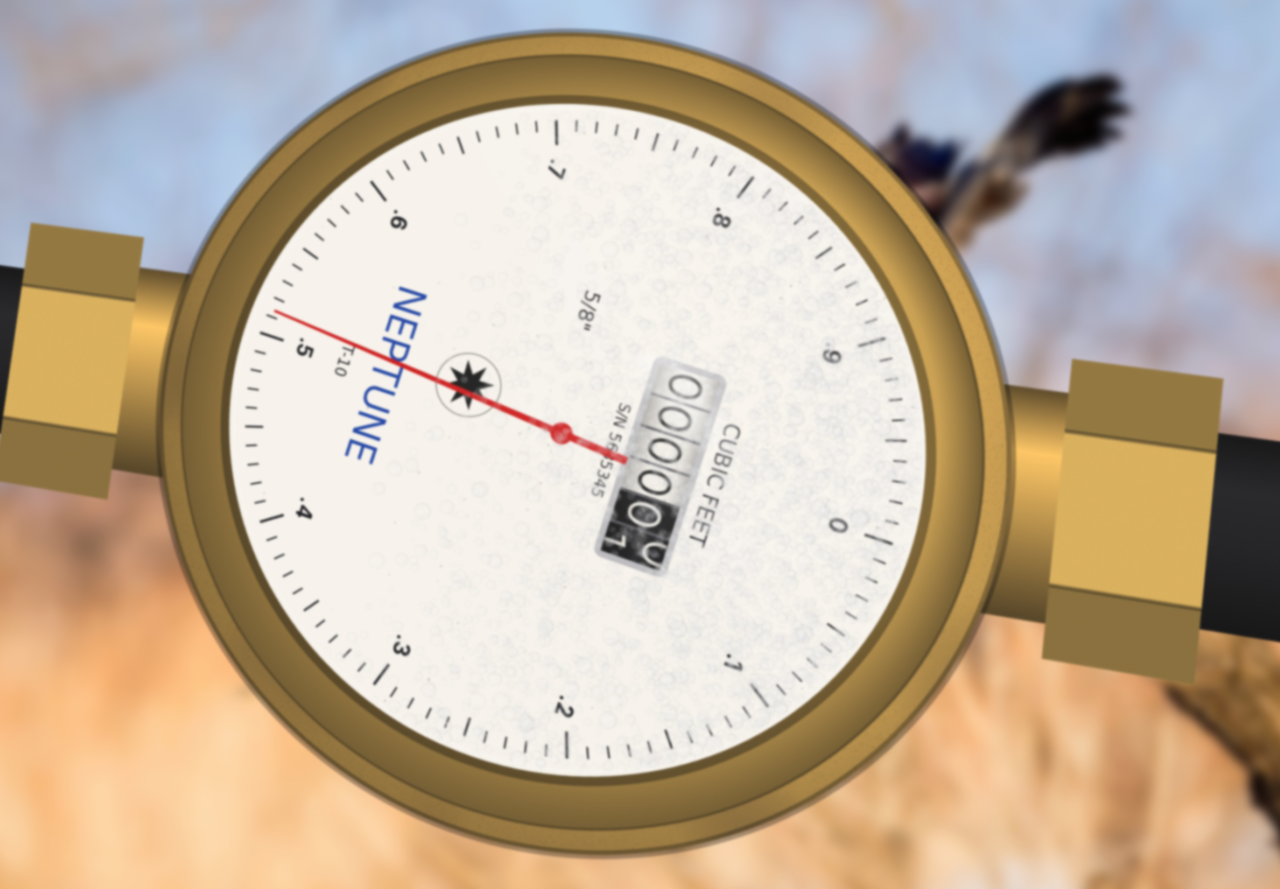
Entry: 0.51 ft³
